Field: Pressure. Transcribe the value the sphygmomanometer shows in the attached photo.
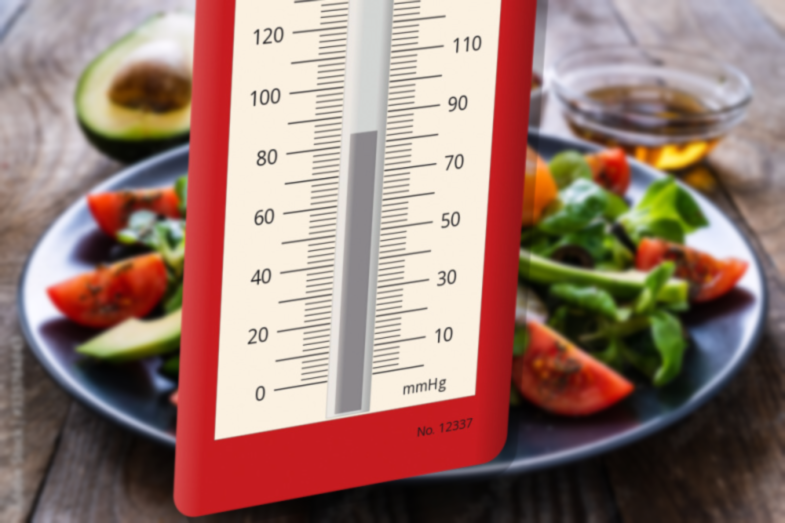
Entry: 84 mmHg
